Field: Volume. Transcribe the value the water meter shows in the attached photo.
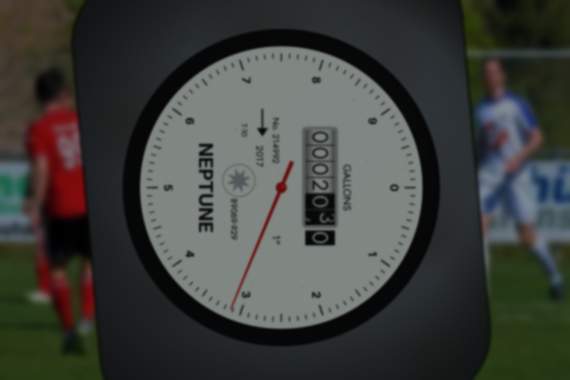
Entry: 2033.1 gal
